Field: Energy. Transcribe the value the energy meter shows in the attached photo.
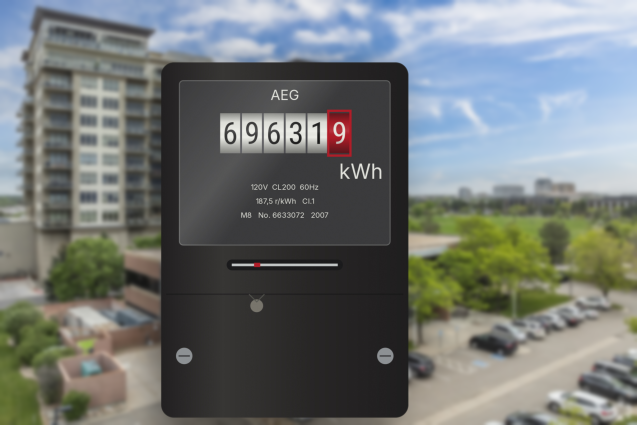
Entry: 69631.9 kWh
